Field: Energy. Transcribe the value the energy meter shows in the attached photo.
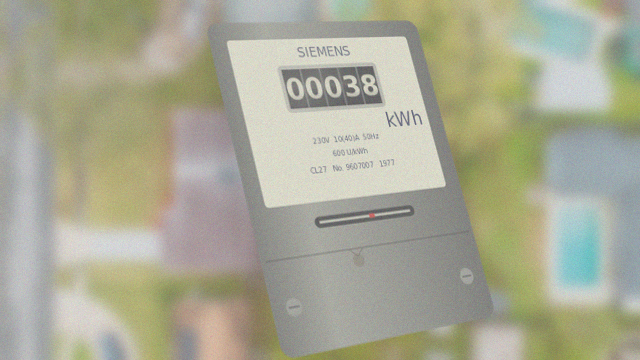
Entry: 38 kWh
